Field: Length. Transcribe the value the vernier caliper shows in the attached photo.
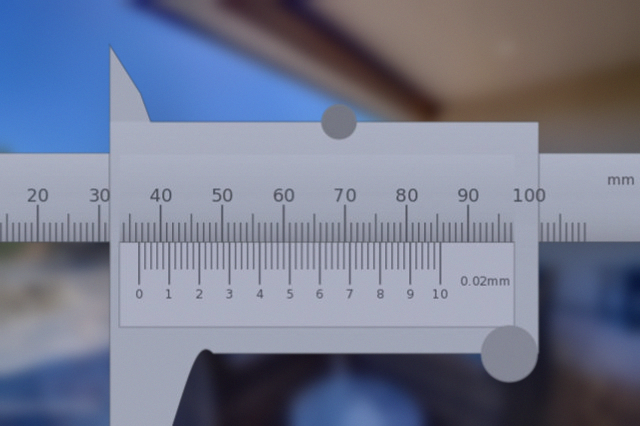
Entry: 36.5 mm
